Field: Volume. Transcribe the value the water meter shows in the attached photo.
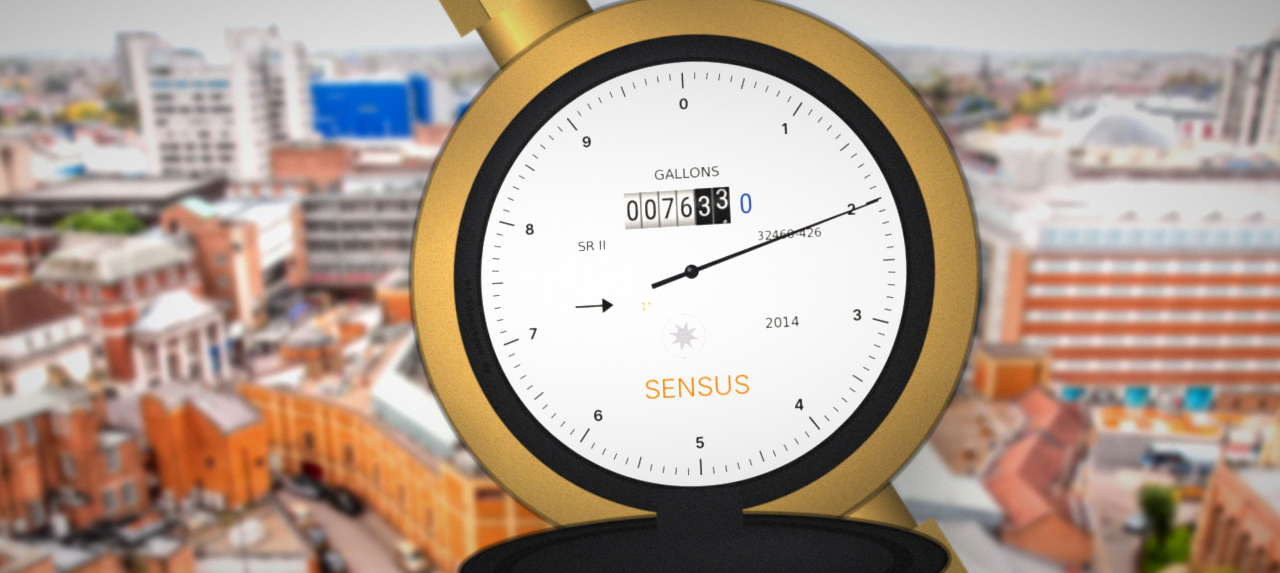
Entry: 76332.0 gal
